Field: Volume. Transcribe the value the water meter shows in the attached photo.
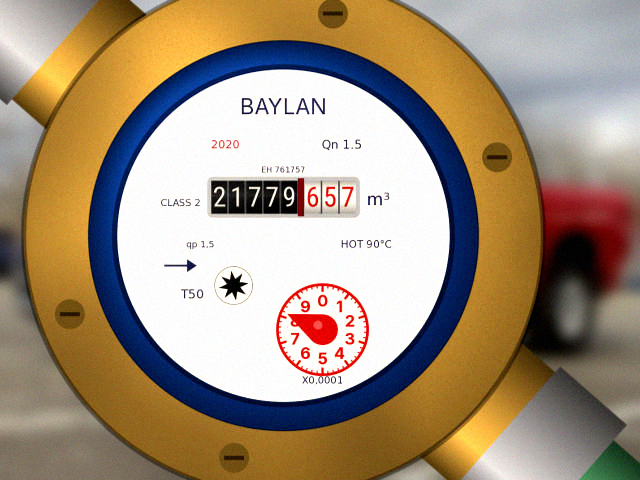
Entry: 21779.6578 m³
